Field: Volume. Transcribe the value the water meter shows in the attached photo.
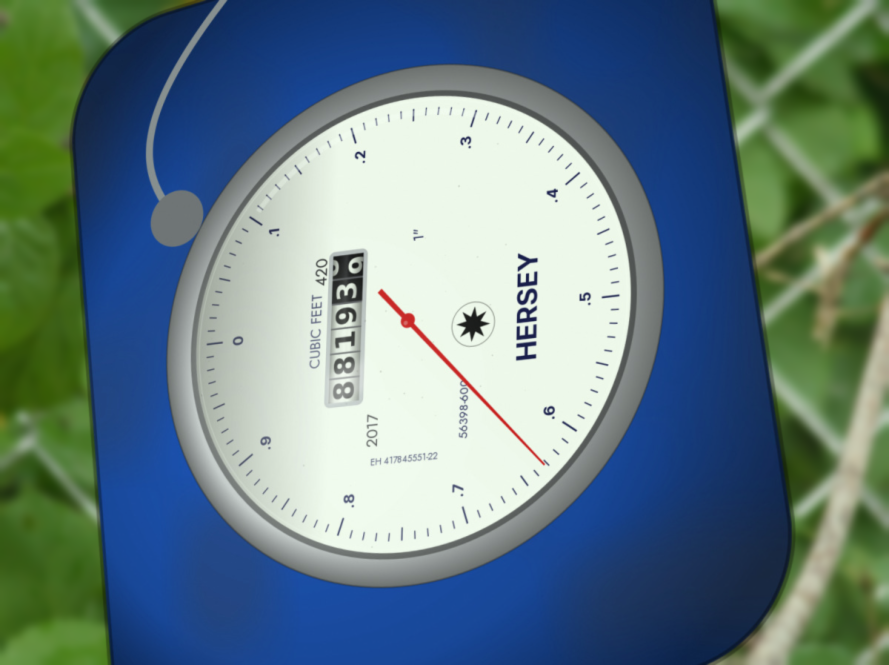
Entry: 881938.63 ft³
